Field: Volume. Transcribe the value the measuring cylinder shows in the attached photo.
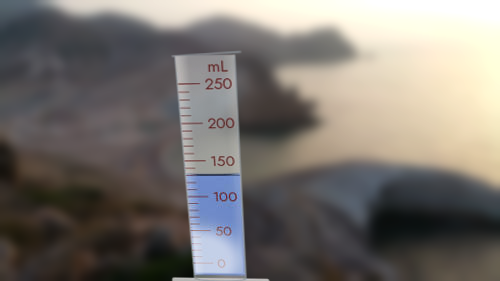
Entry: 130 mL
